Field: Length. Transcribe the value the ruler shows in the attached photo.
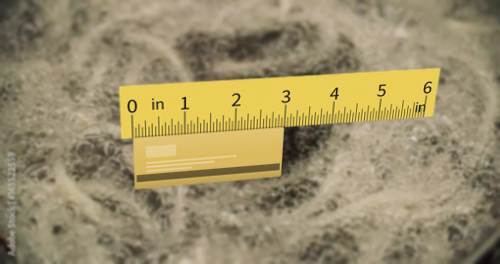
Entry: 3 in
